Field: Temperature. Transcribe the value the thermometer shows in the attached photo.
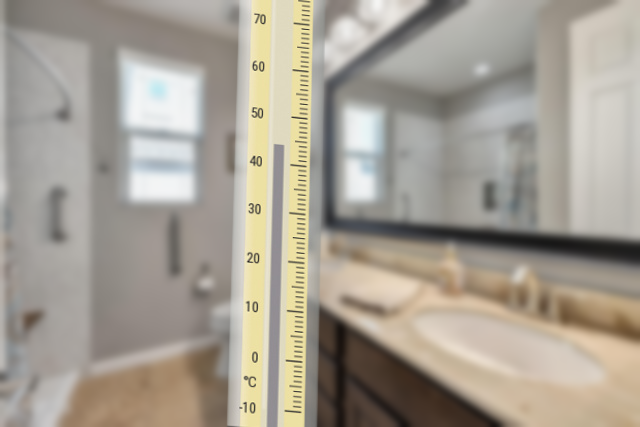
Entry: 44 °C
